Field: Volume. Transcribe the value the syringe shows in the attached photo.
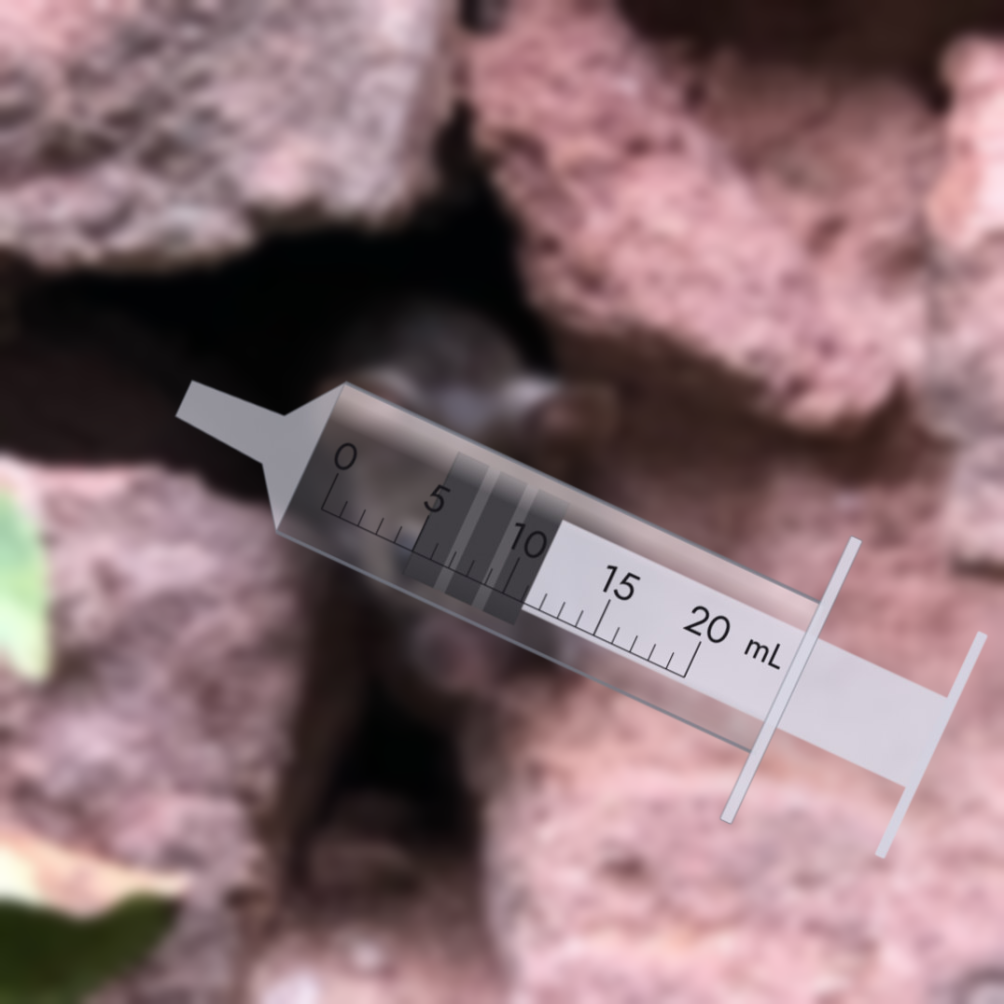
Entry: 5 mL
